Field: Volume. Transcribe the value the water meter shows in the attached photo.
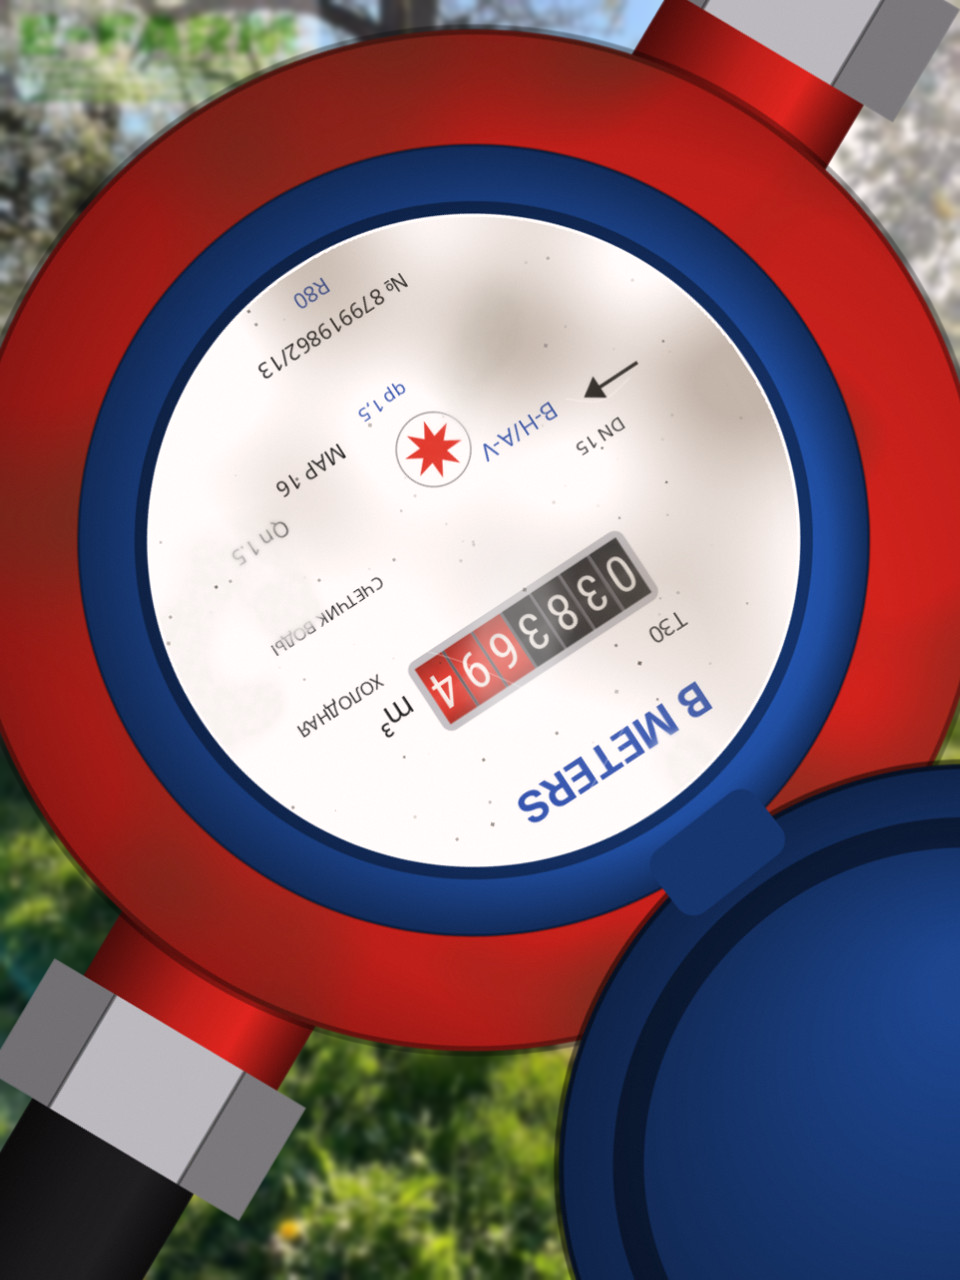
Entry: 383.694 m³
